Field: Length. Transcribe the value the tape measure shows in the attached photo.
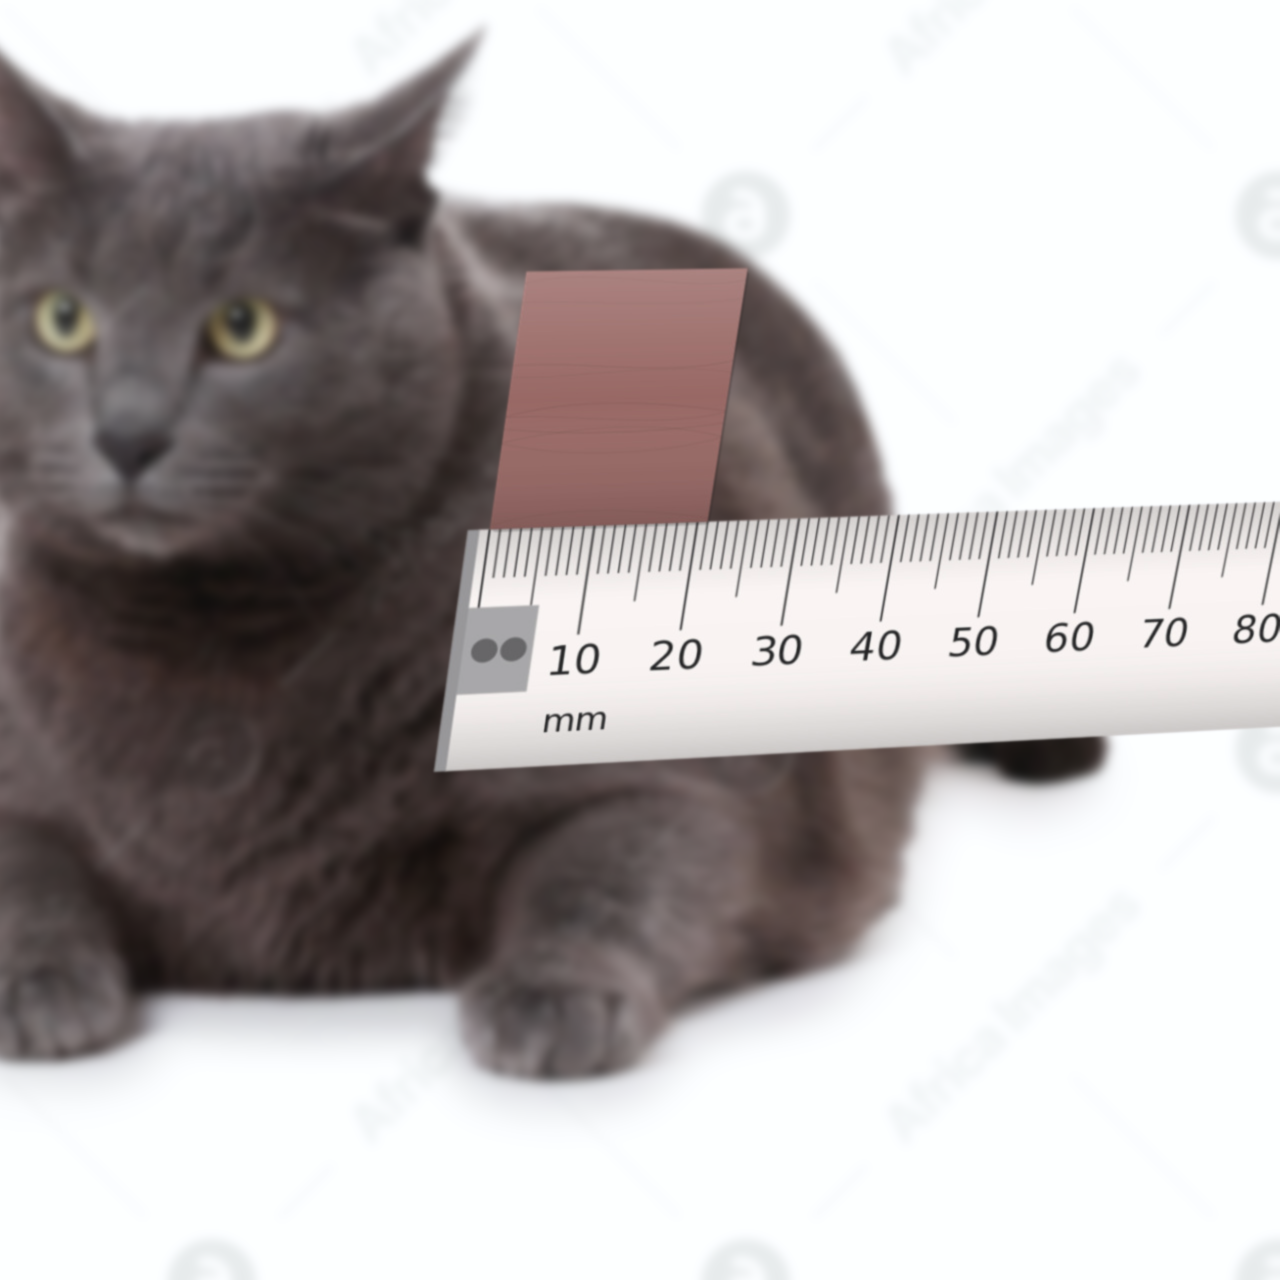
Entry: 21 mm
